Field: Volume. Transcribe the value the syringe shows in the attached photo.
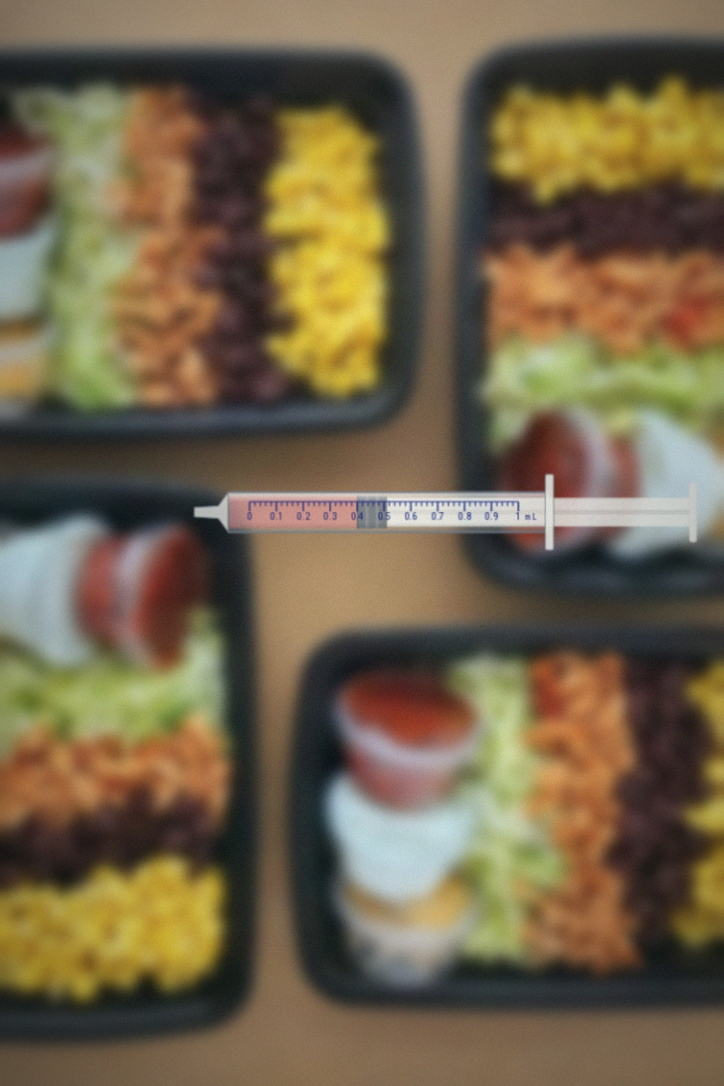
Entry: 0.4 mL
